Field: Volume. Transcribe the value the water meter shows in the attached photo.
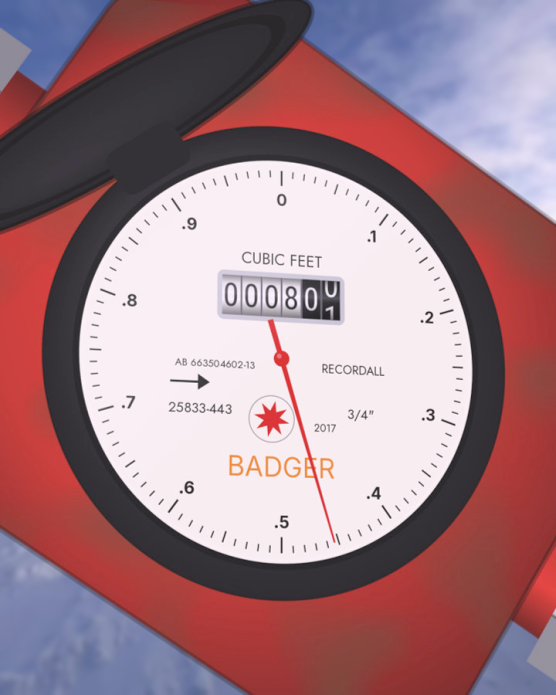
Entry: 800.45 ft³
